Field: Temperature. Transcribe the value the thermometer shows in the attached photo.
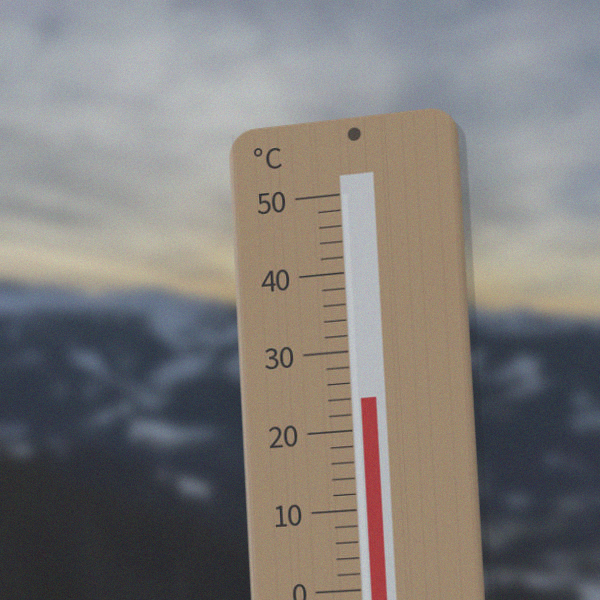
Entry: 24 °C
